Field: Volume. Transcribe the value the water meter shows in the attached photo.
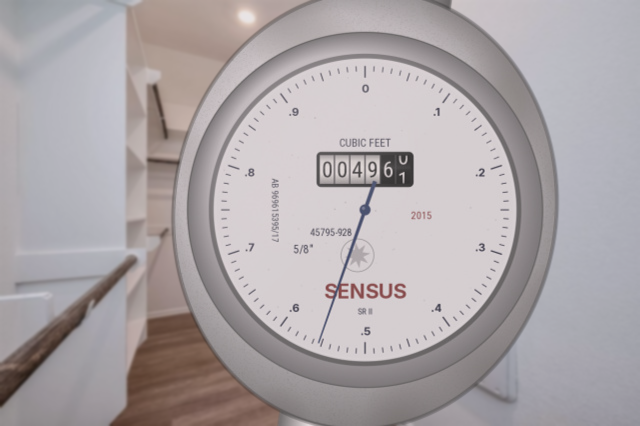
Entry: 4960.55 ft³
